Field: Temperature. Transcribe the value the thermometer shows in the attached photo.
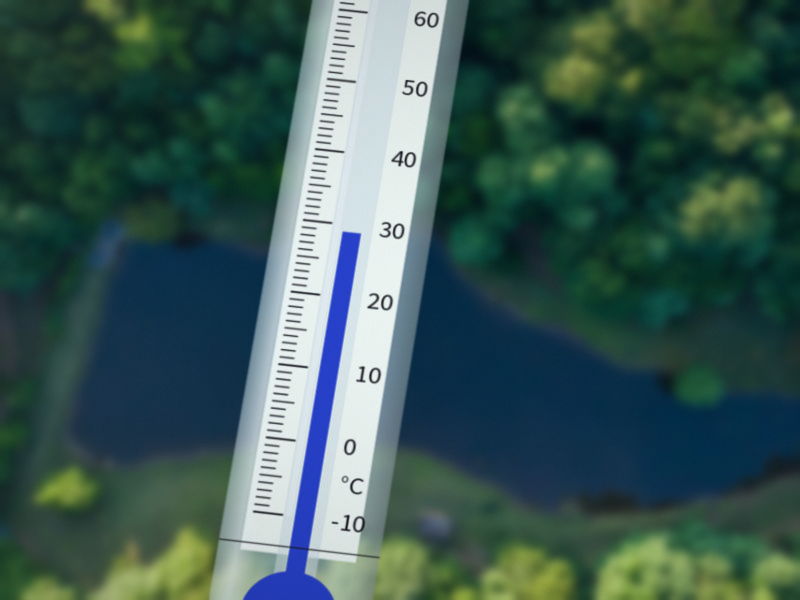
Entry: 29 °C
